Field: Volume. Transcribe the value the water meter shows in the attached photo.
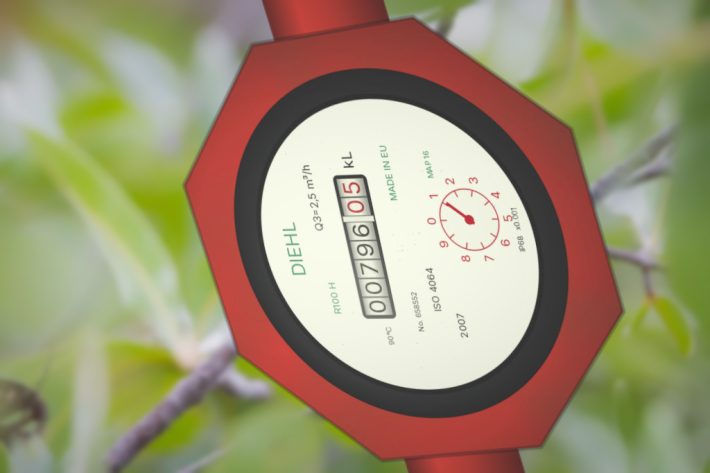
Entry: 796.051 kL
